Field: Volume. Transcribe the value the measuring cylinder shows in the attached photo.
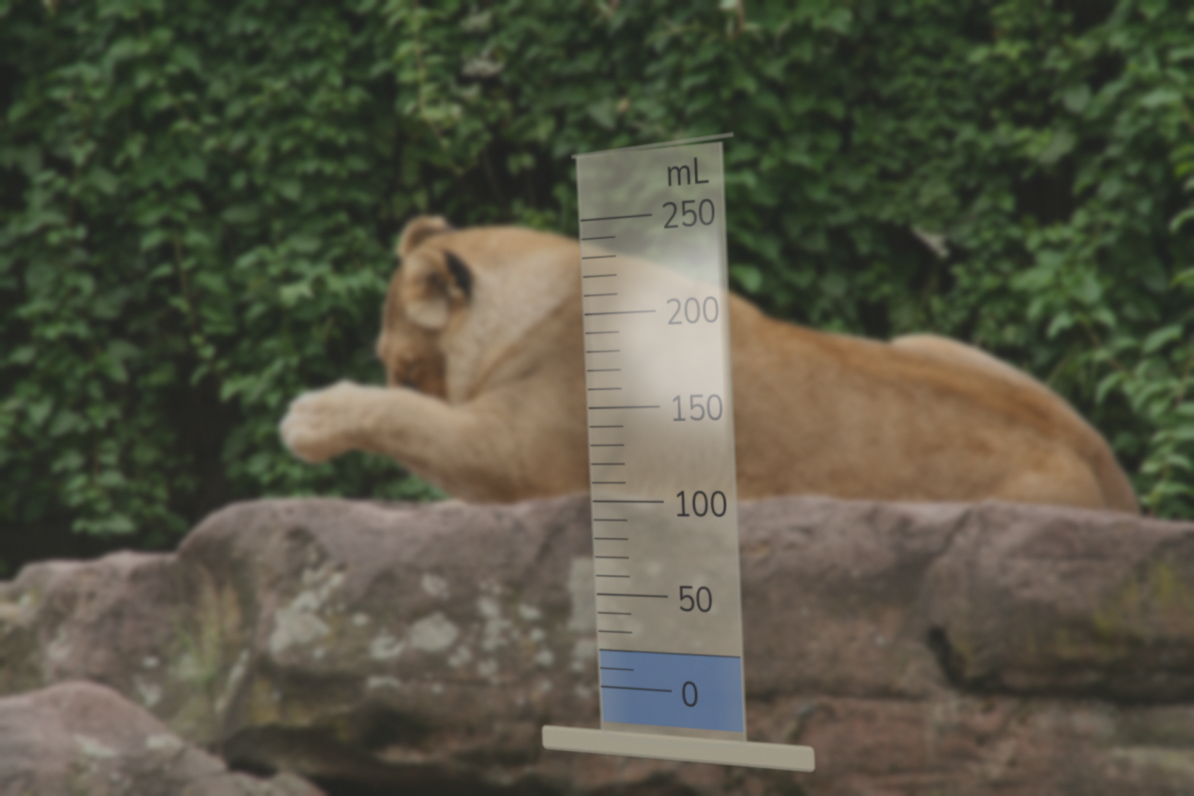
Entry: 20 mL
